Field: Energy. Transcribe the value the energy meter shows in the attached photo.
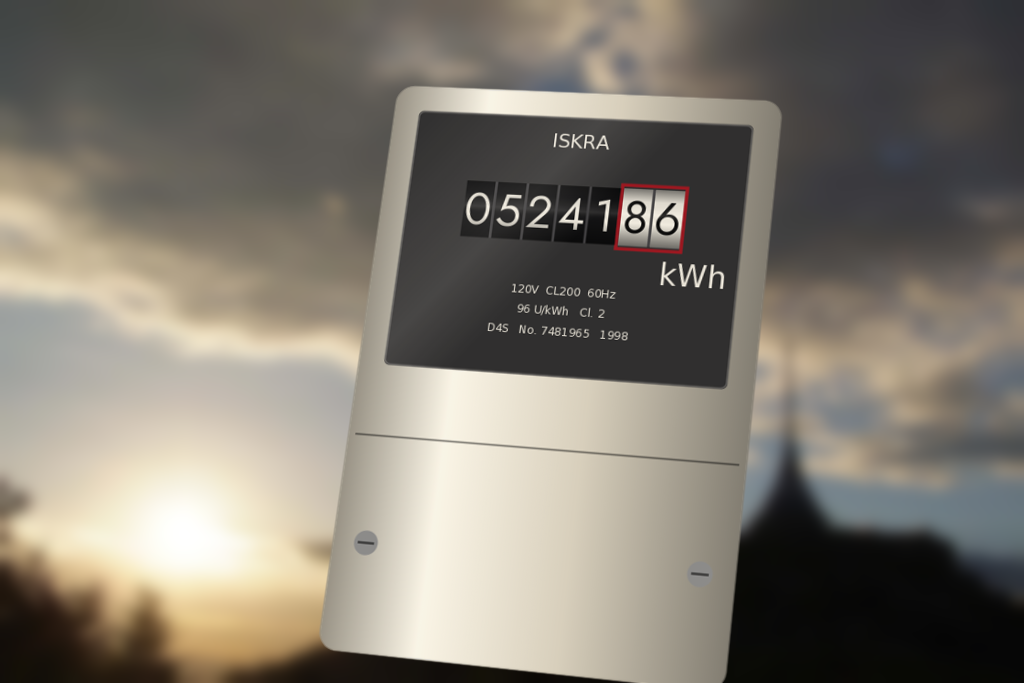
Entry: 5241.86 kWh
